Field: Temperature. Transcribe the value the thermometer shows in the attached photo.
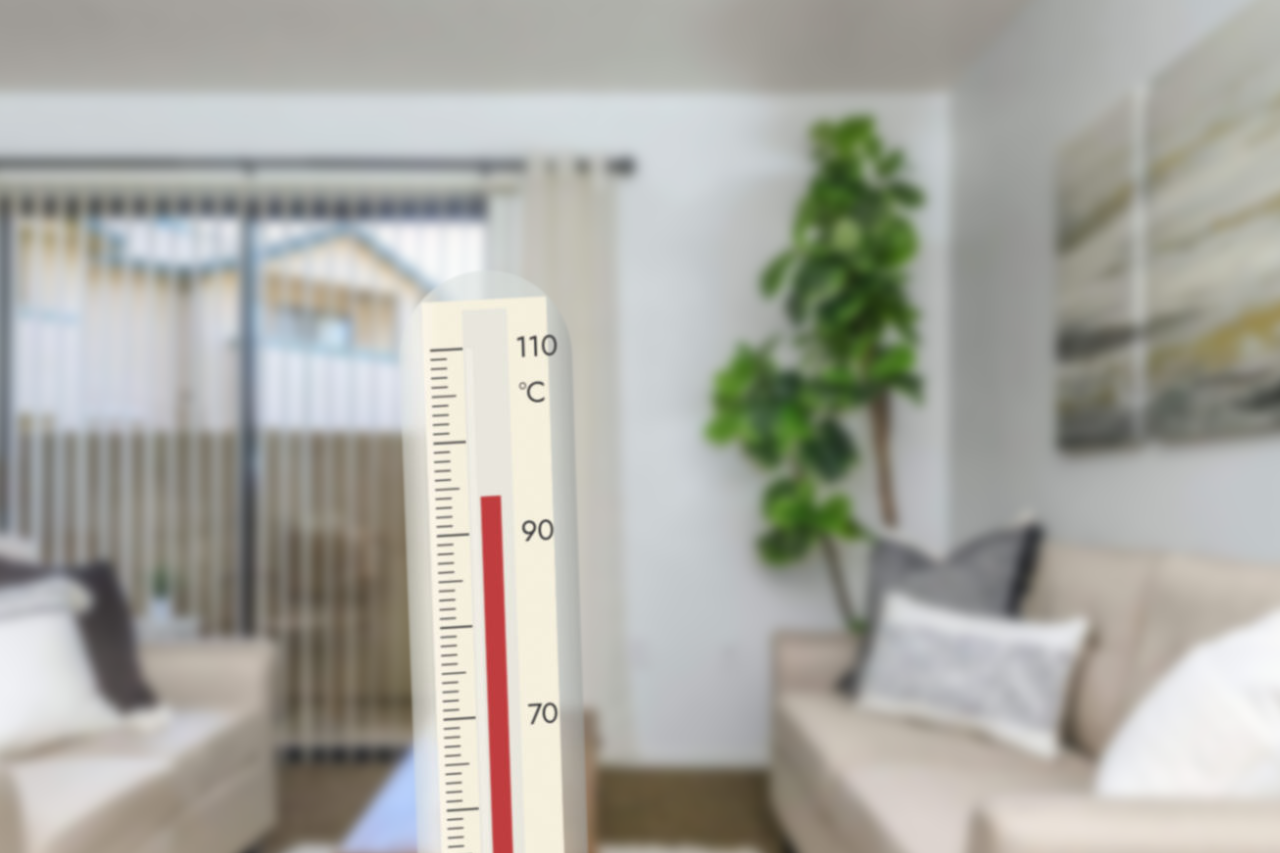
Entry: 94 °C
